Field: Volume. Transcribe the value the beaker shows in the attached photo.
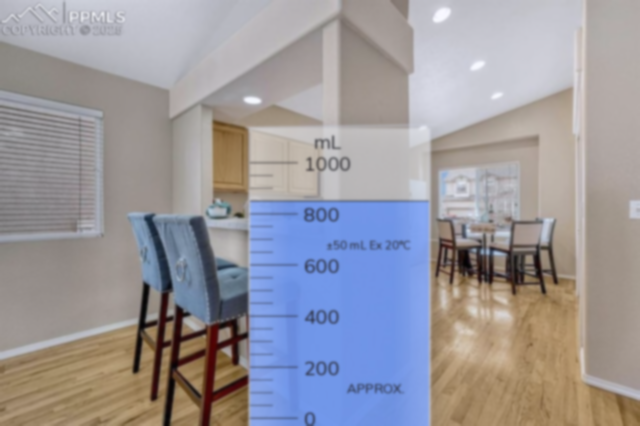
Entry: 850 mL
